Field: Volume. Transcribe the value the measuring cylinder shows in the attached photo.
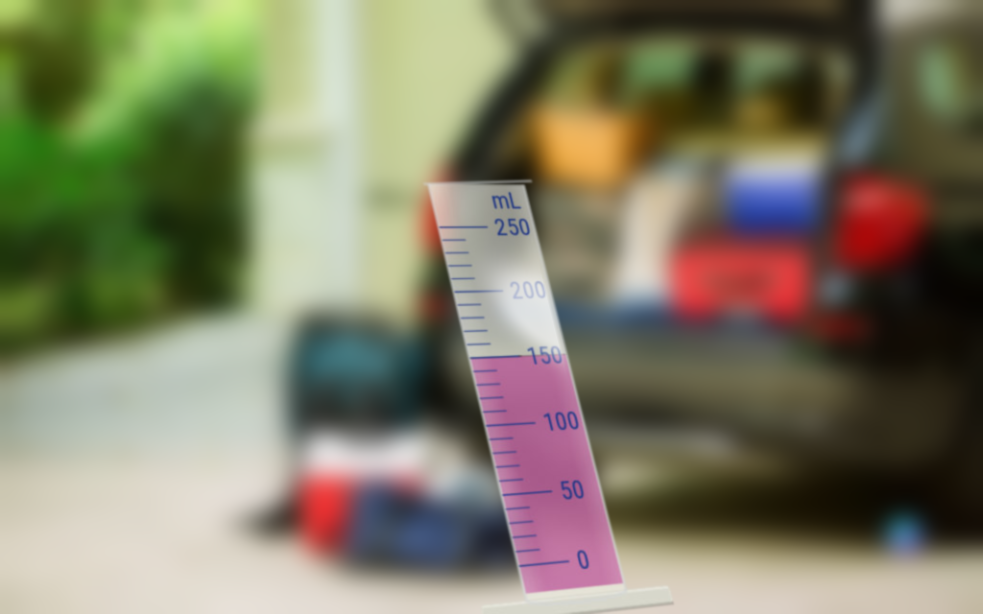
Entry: 150 mL
